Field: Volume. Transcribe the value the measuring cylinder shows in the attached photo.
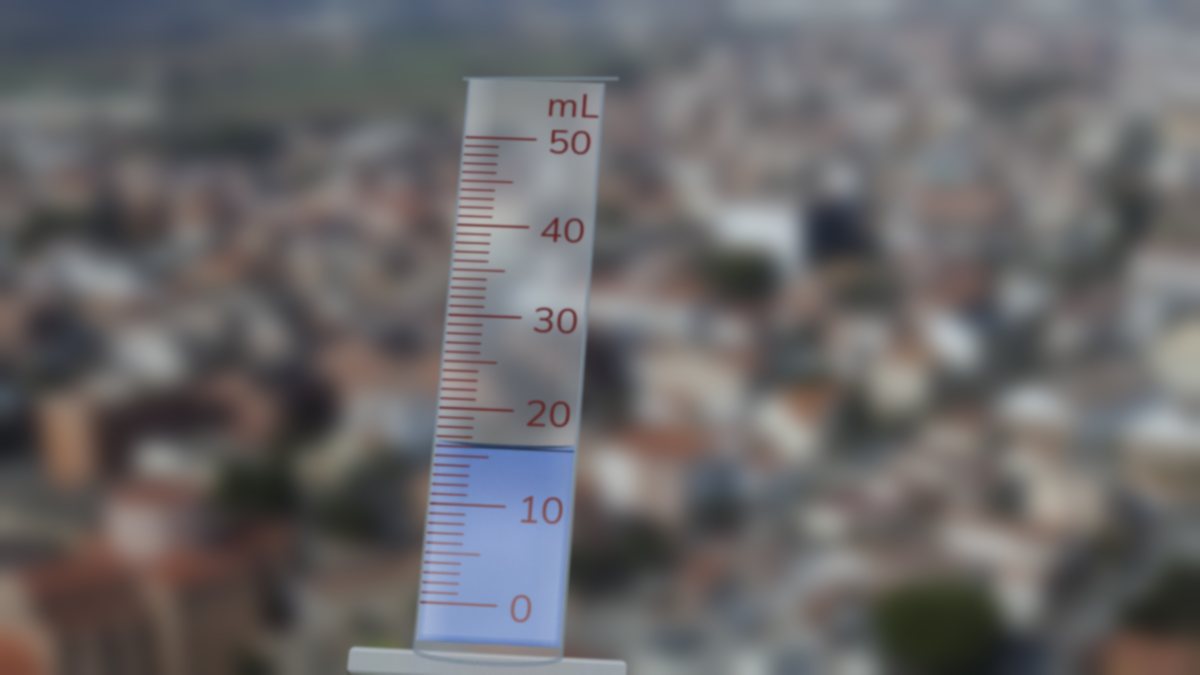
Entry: 16 mL
